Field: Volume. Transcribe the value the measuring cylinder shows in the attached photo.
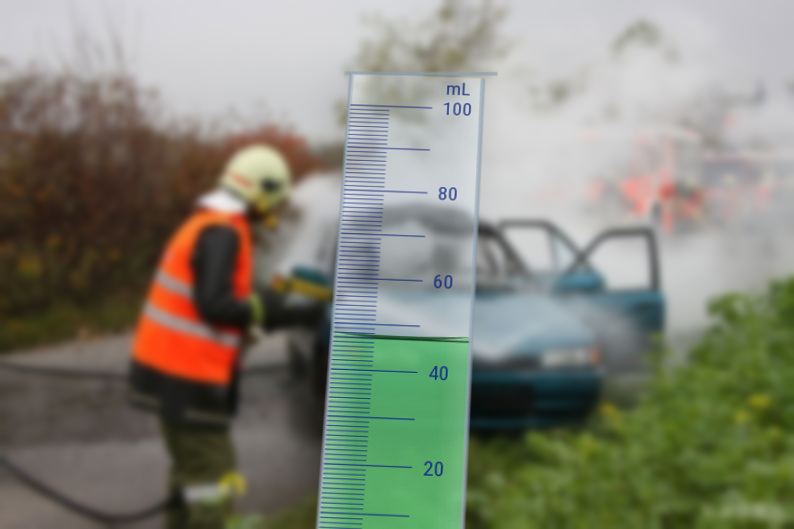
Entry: 47 mL
